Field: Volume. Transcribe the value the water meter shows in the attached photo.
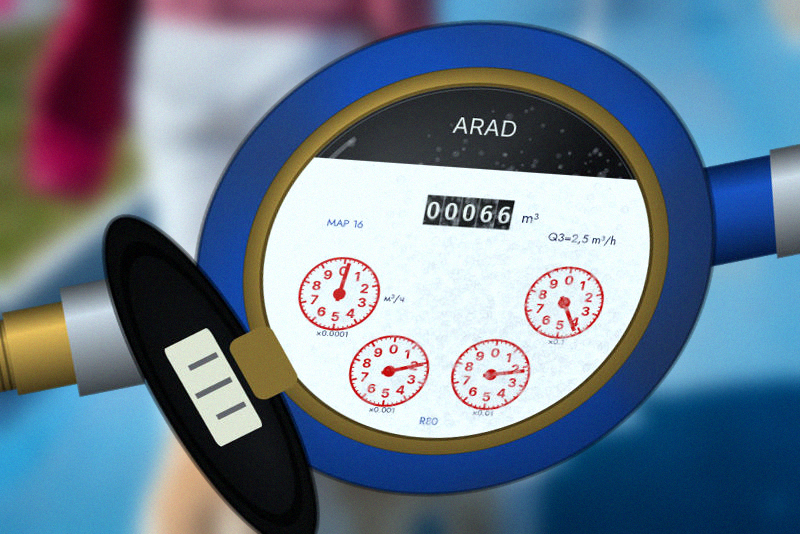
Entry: 66.4220 m³
